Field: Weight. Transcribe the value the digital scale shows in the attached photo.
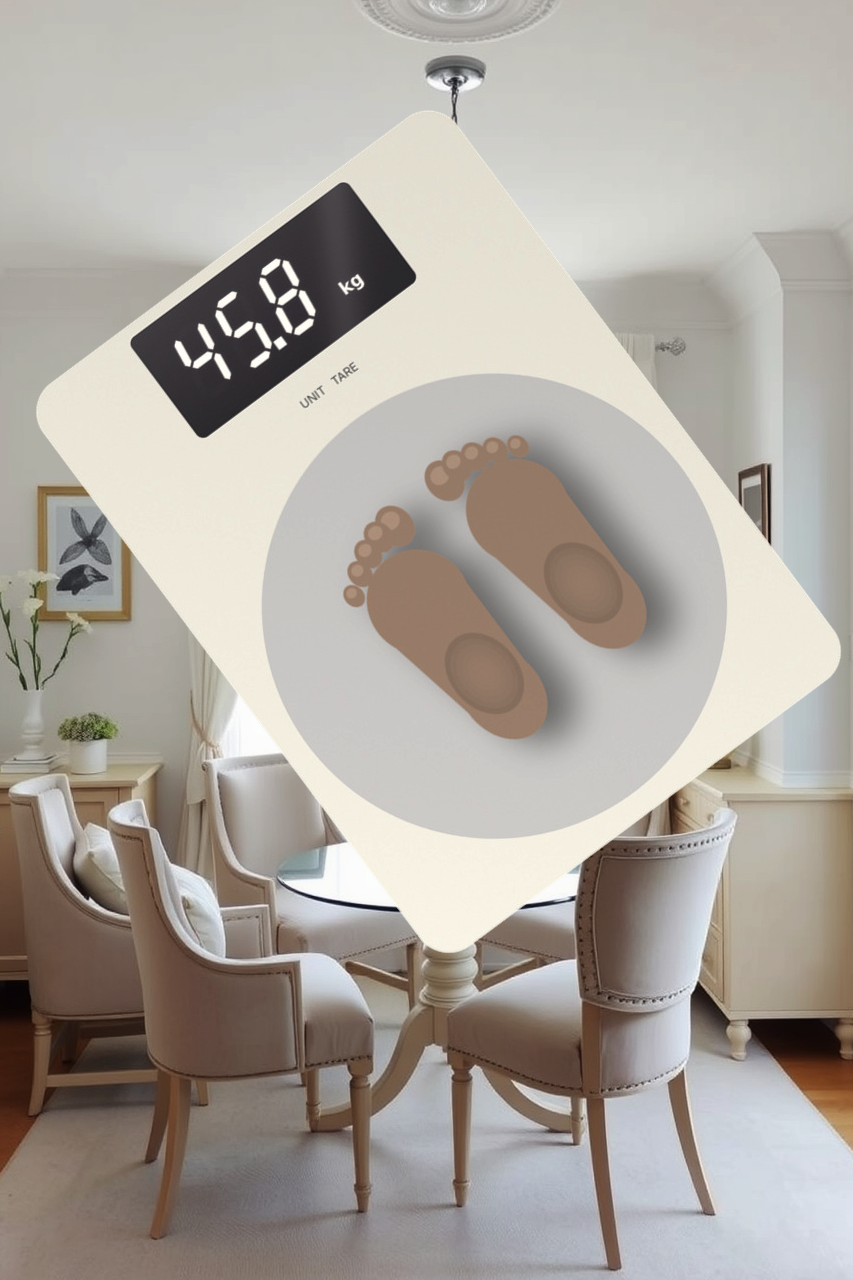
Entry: 45.8 kg
